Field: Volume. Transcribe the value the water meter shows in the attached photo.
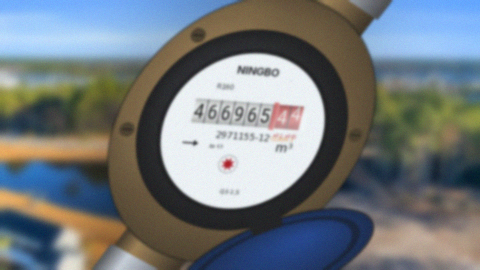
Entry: 466965.44 m³
